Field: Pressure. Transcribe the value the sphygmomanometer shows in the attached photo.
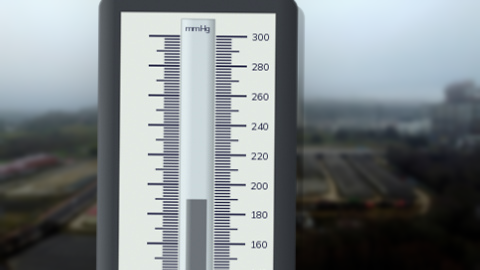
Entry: 190 mmHg
